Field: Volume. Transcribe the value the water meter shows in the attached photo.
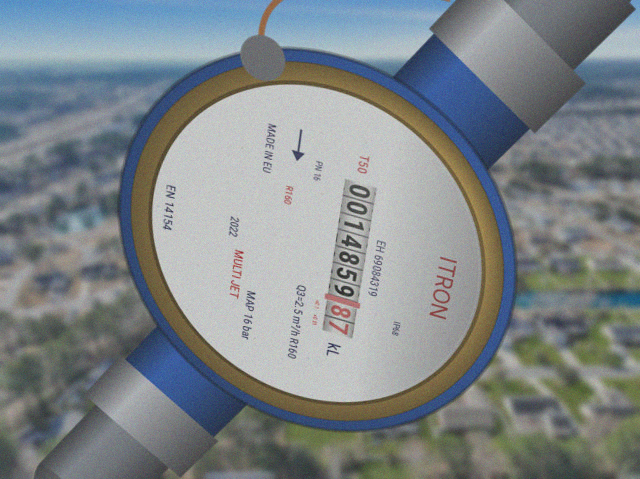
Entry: 14859.87 kL
